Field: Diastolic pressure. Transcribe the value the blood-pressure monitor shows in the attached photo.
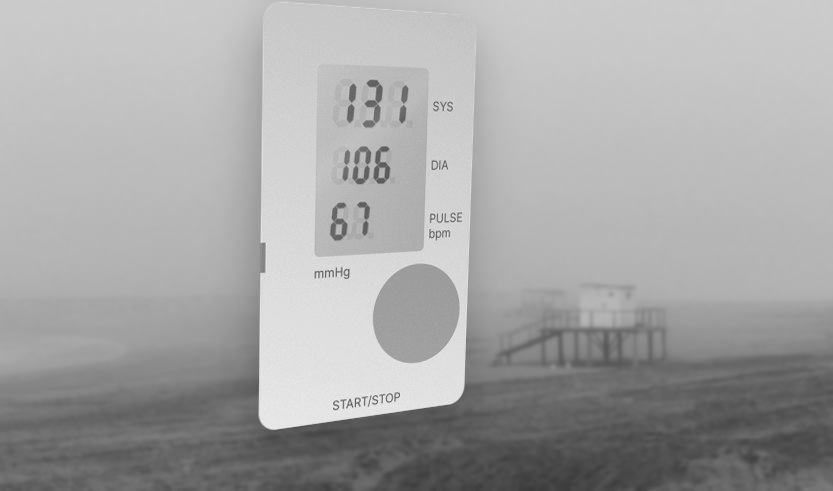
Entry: 106 mmHg
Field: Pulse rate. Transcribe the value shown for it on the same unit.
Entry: 67 bpm
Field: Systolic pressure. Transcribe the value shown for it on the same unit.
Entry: 131 mmHg
